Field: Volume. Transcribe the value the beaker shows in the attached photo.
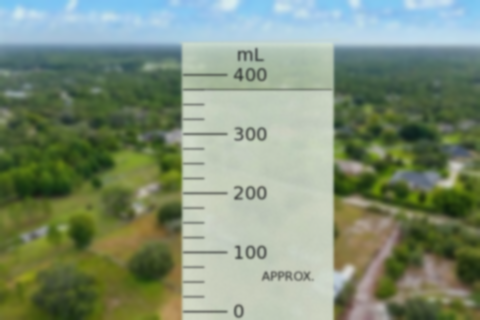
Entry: 375 mL
